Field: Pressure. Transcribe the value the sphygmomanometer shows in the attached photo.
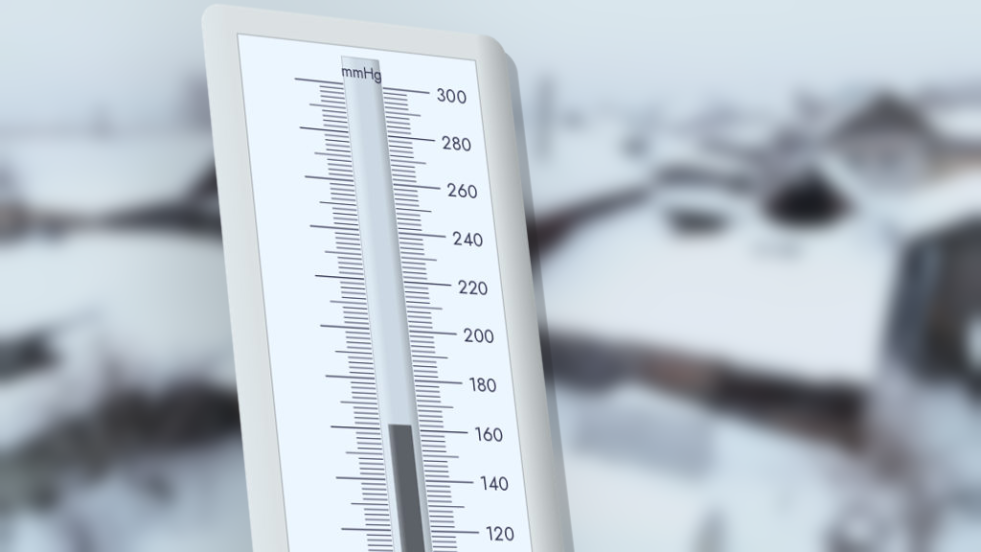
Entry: 162 mmHg
